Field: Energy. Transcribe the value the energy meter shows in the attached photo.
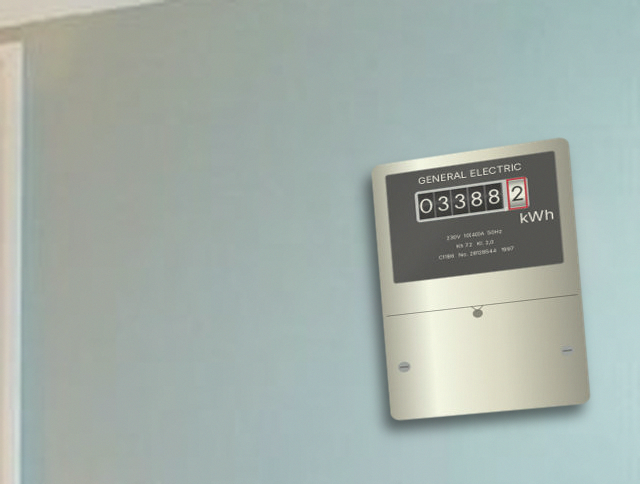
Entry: 3388.2 kWh
